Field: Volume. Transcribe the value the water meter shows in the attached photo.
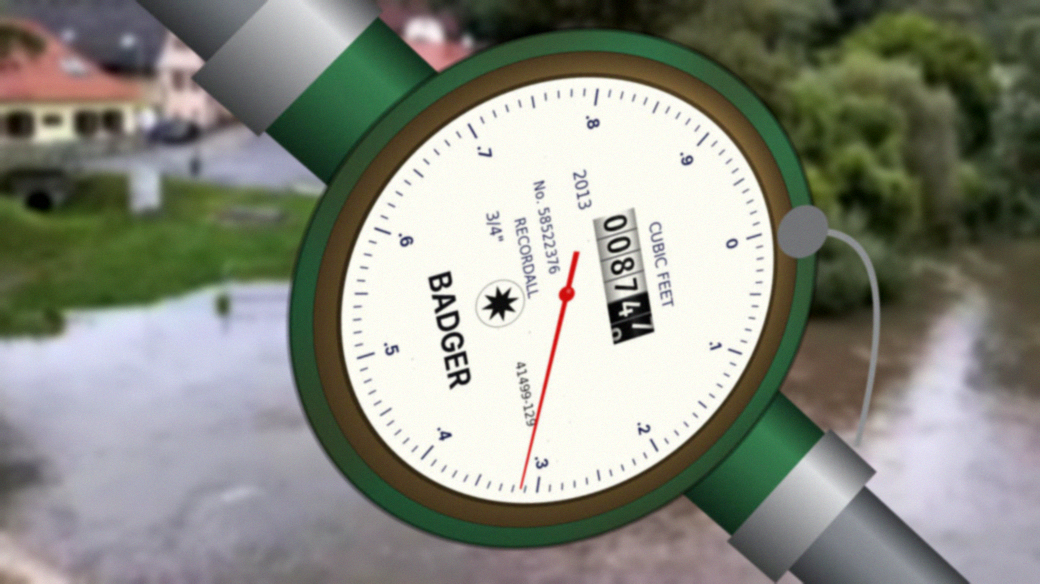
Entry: 8747.31 ft³
